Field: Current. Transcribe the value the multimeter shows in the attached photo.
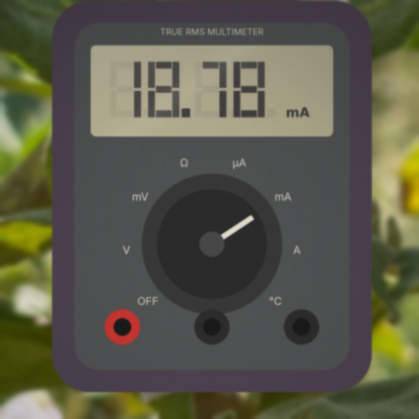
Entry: 18.78 mA
